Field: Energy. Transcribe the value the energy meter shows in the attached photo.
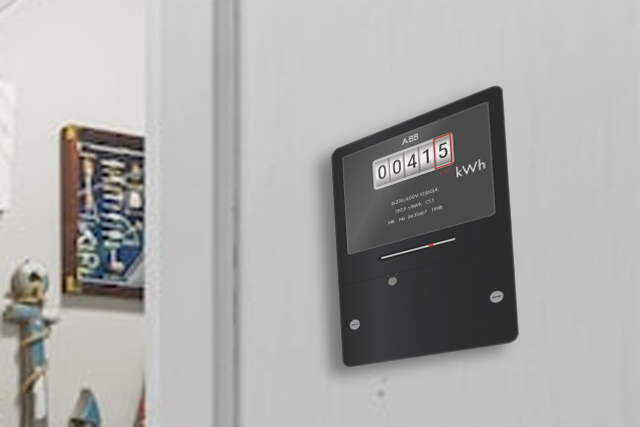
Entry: 41.5 kWh
